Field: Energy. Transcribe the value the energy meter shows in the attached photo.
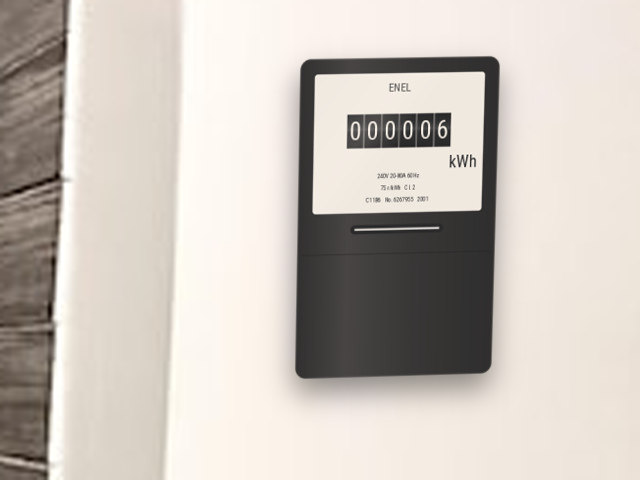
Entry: 6 kWh
